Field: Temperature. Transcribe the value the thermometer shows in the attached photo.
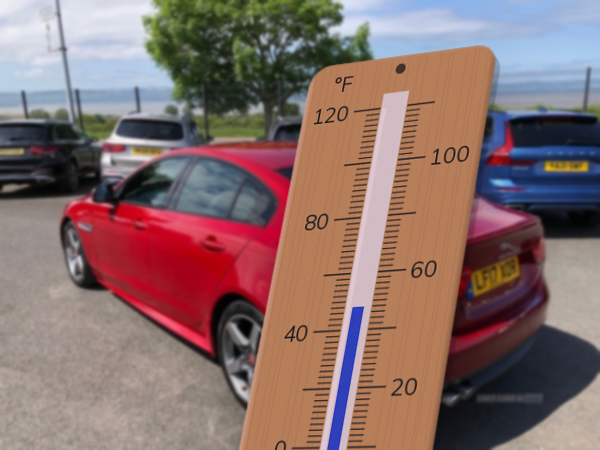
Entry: 48 °F
